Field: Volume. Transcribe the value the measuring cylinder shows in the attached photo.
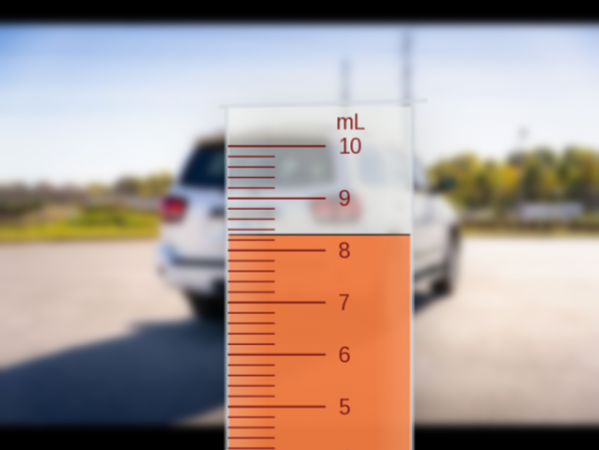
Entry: 8.3 mL
